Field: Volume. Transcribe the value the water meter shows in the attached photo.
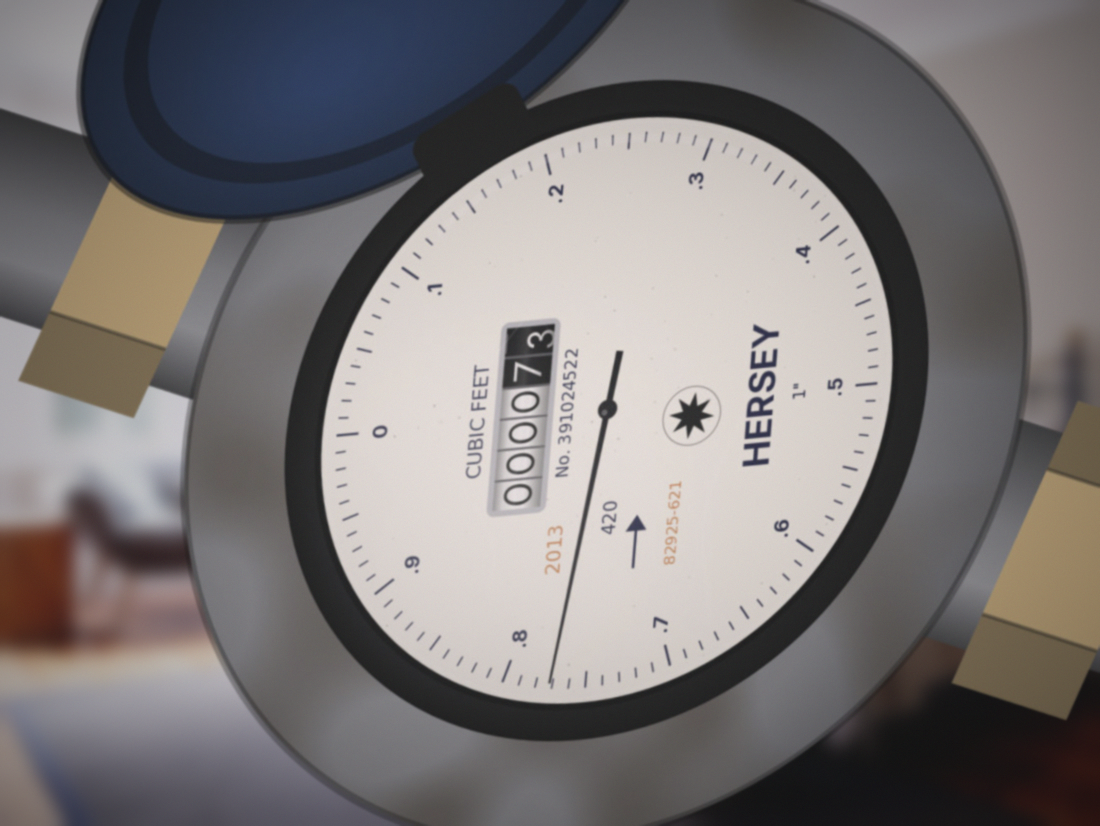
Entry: 72.77 ft³
